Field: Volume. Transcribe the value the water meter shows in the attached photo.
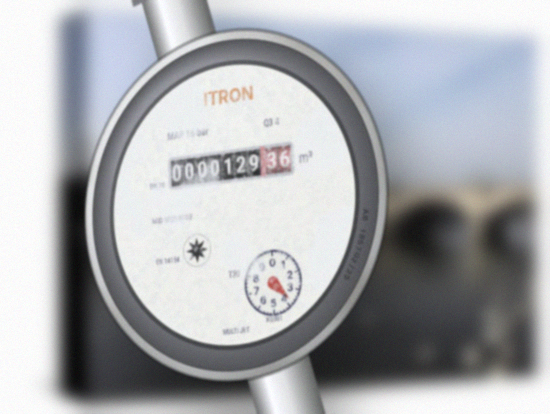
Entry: 129.363 m³
